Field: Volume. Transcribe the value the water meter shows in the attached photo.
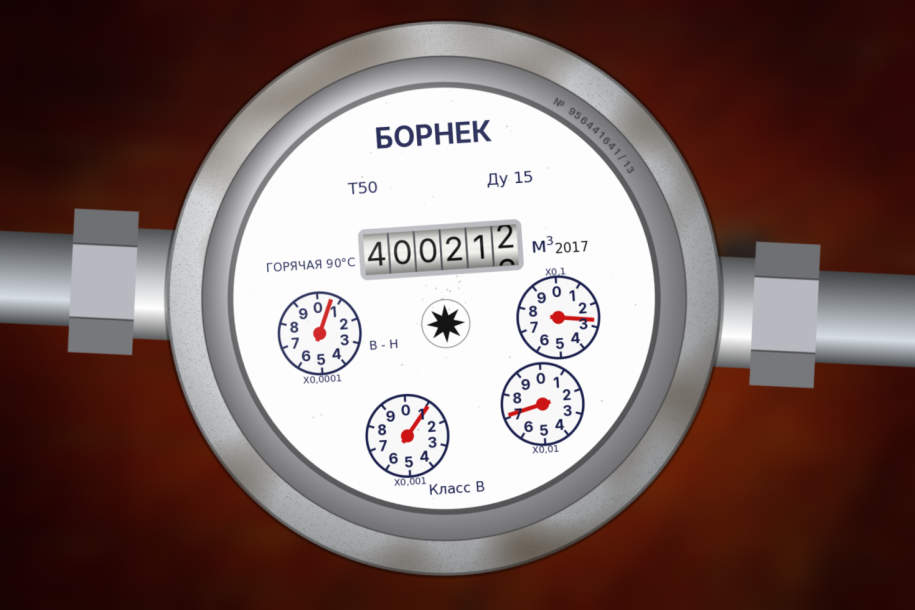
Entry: 400212.2710 m³
